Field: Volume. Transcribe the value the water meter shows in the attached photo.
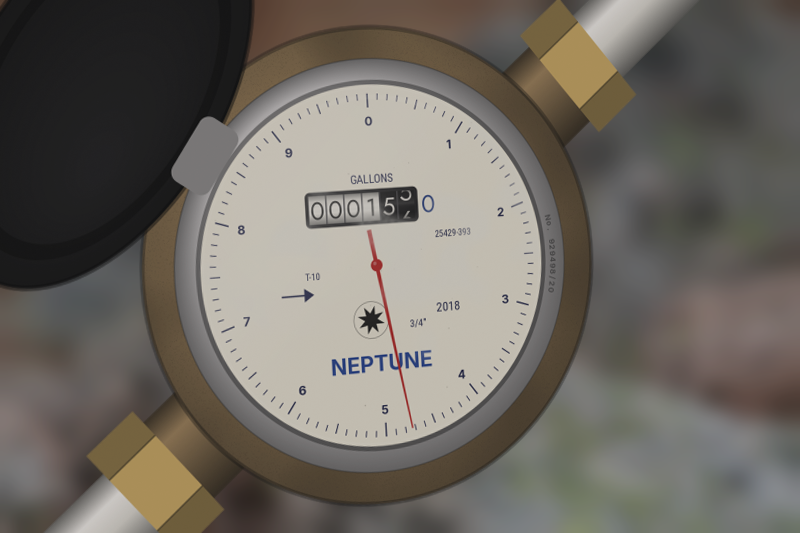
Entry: 1554.7 gal
